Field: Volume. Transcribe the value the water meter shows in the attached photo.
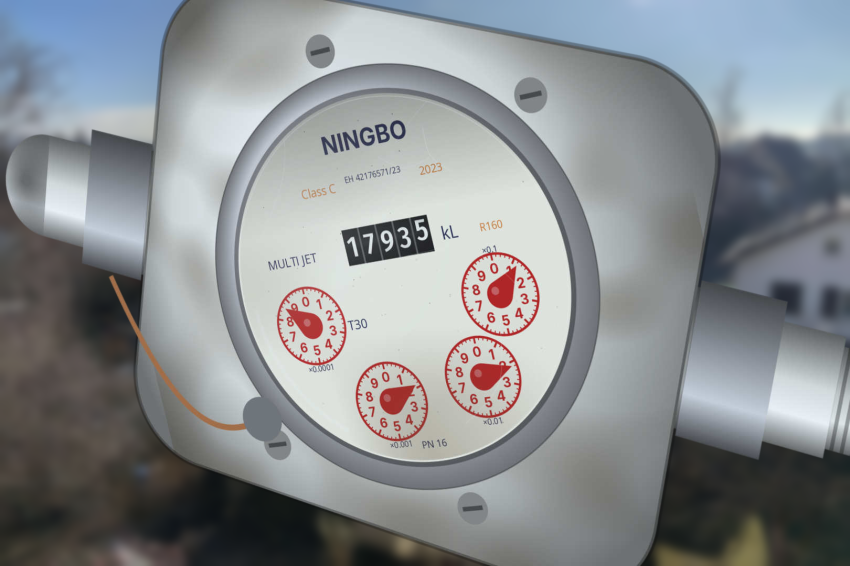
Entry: 17935.1218 kL
